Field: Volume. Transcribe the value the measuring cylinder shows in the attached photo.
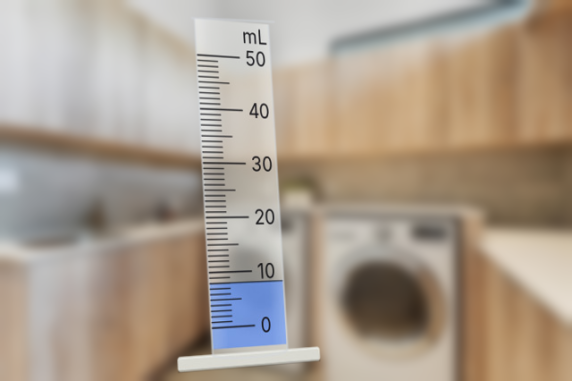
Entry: 8 mL
